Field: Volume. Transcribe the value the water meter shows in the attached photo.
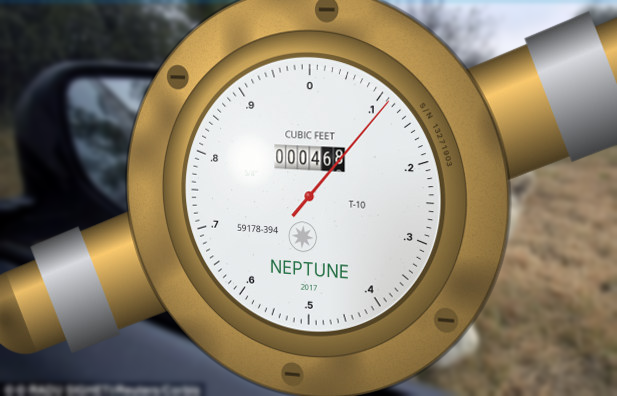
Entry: 468.11 ft³
